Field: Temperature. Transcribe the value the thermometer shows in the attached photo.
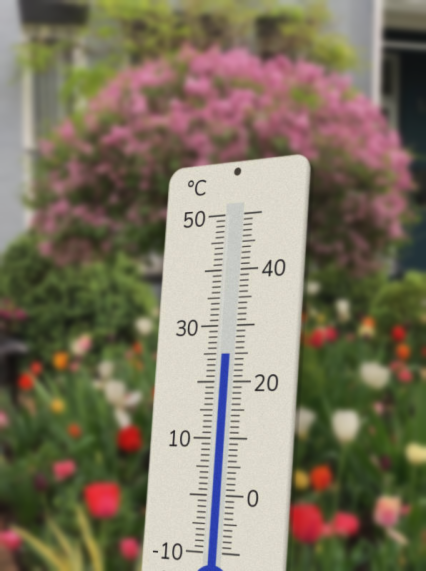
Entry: 25 °C
